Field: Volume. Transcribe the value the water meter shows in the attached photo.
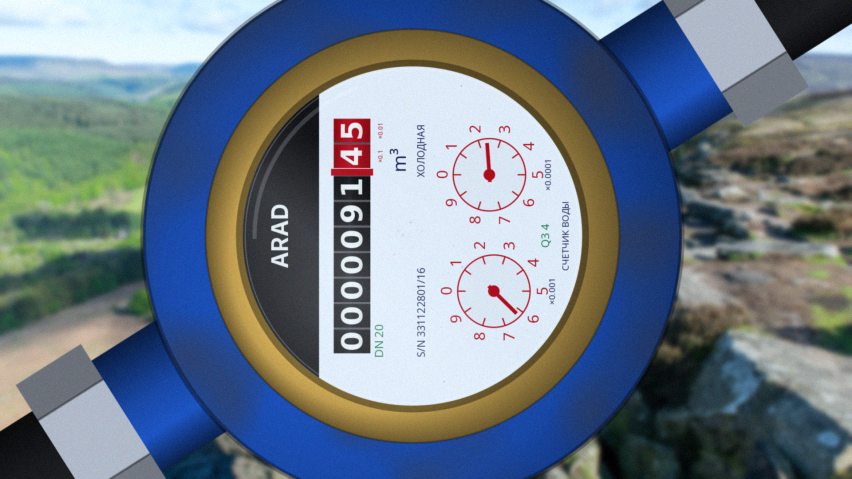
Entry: 91.4562 m³
